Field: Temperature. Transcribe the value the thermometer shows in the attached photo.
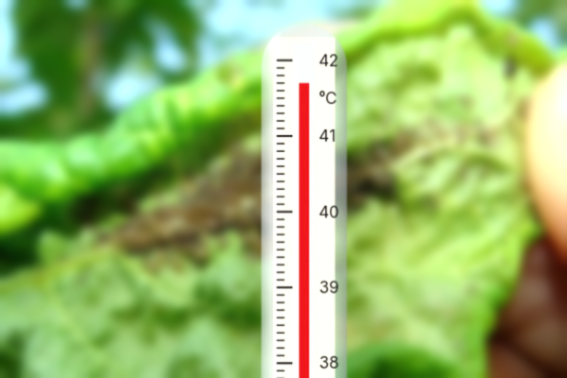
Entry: 41.7 °C
